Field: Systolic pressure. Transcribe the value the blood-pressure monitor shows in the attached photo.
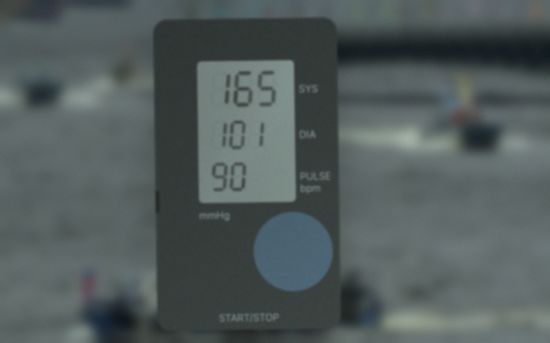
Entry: 165 mmHg
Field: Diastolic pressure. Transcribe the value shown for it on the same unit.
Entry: 101 mmHg
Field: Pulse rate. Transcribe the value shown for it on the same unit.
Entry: 90 bpm
